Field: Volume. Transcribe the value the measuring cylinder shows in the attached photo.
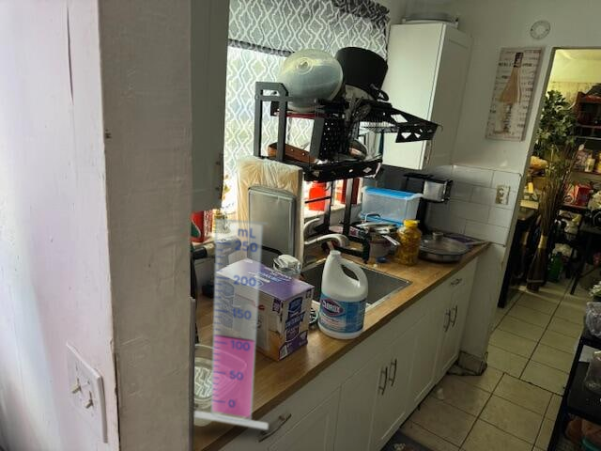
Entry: 110 mL
